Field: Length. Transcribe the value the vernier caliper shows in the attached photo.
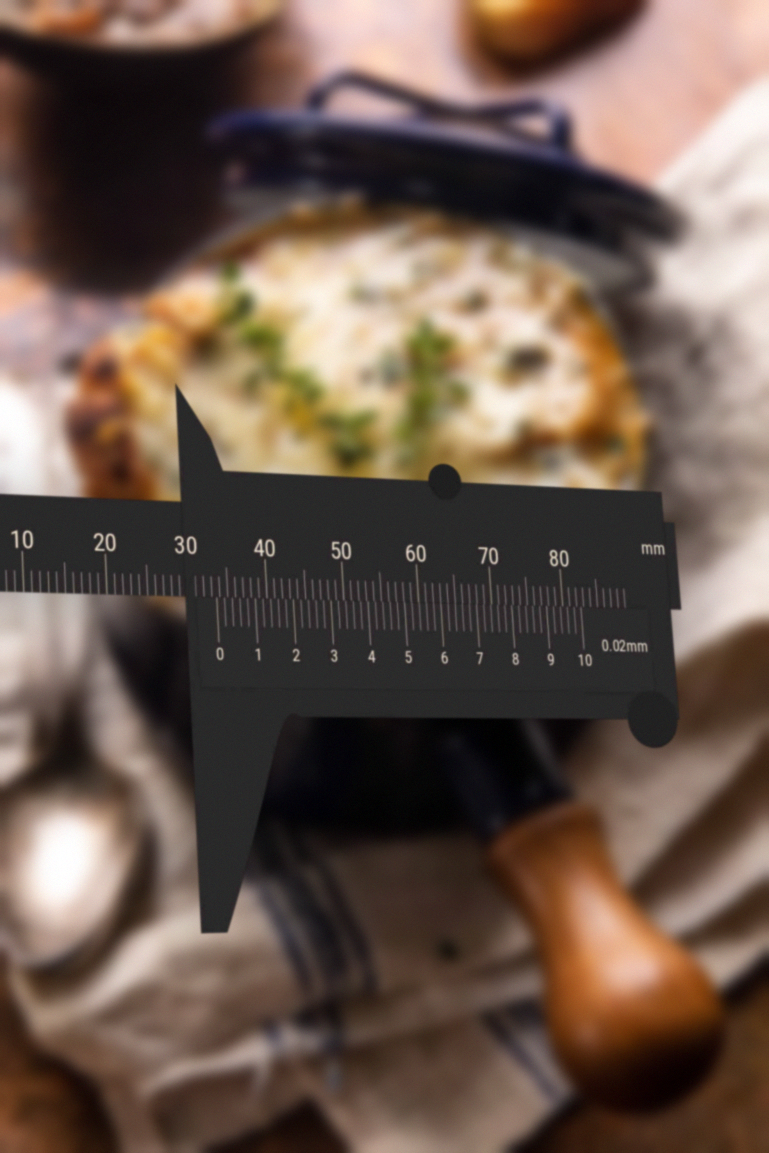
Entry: 33.6 mm
